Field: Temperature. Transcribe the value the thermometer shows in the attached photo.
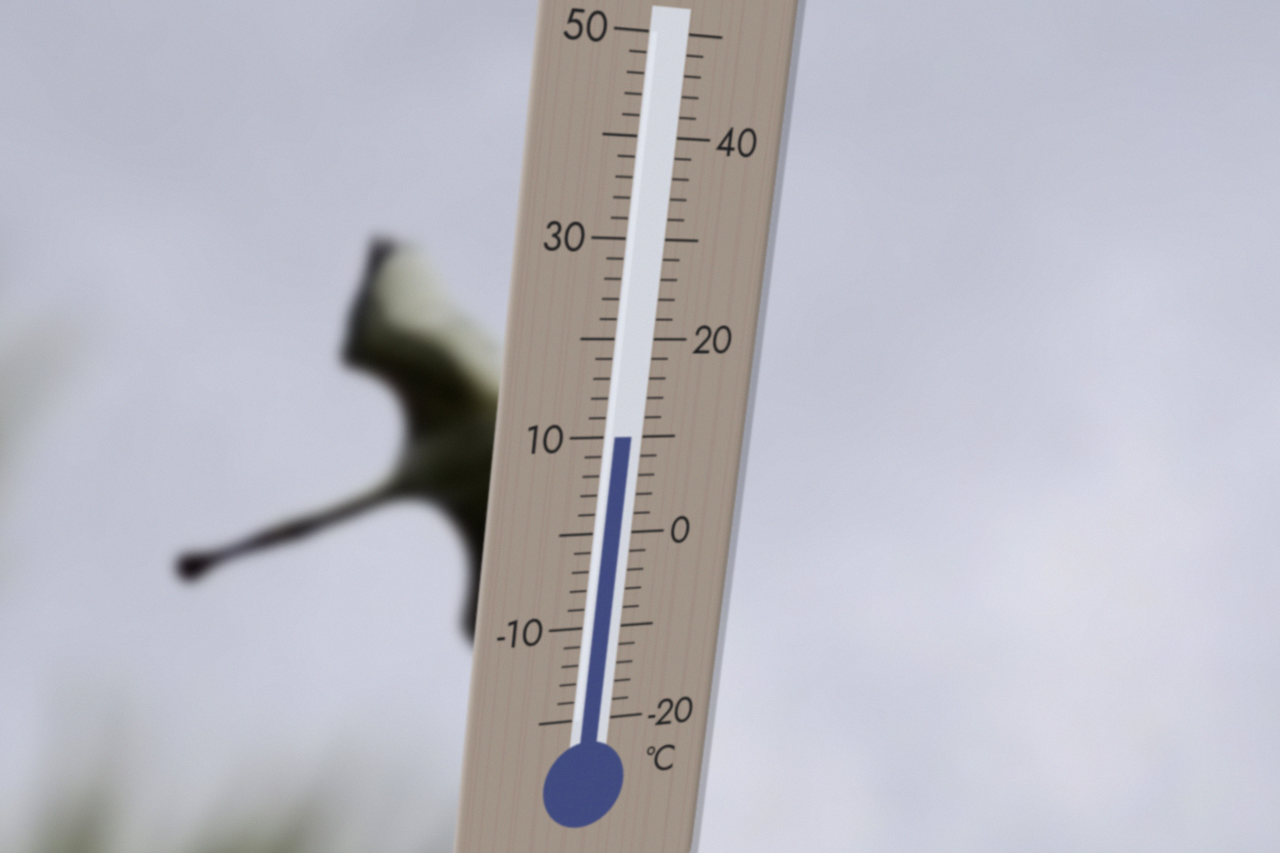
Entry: 10 °C
